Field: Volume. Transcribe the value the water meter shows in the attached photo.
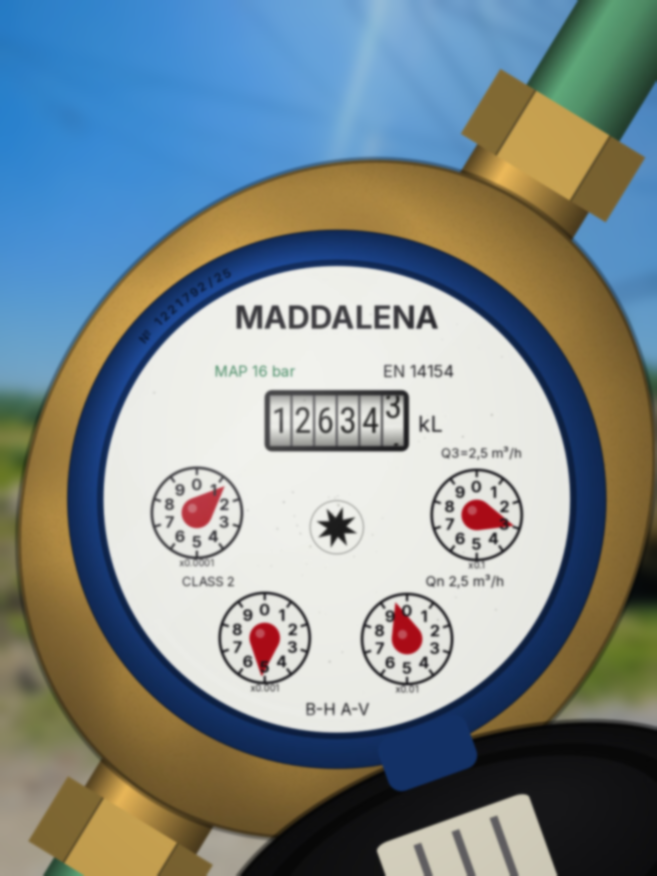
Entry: 126343.2951 kL
